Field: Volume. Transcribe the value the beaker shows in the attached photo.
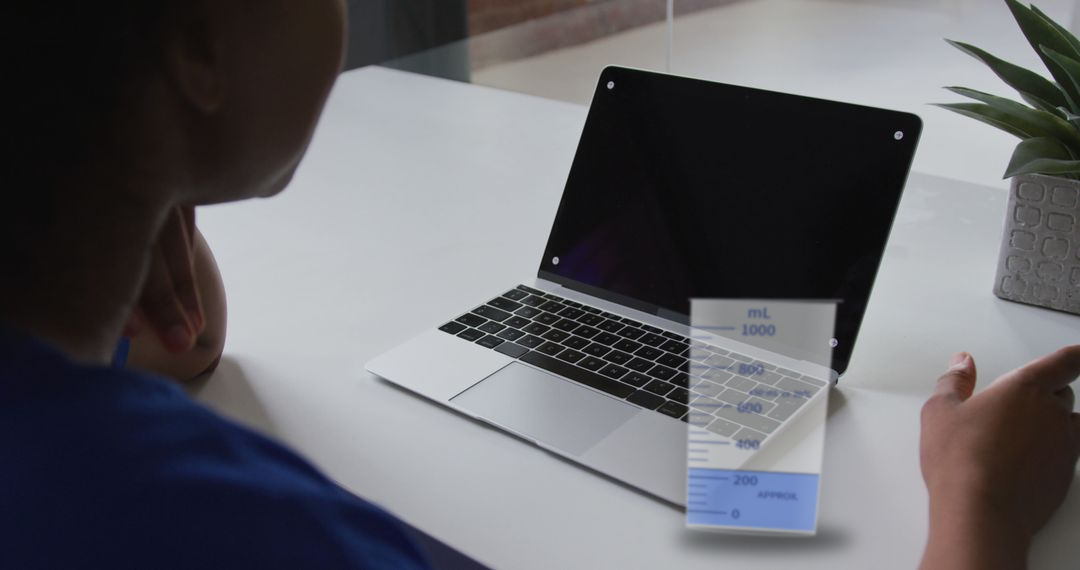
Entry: 250 mL
